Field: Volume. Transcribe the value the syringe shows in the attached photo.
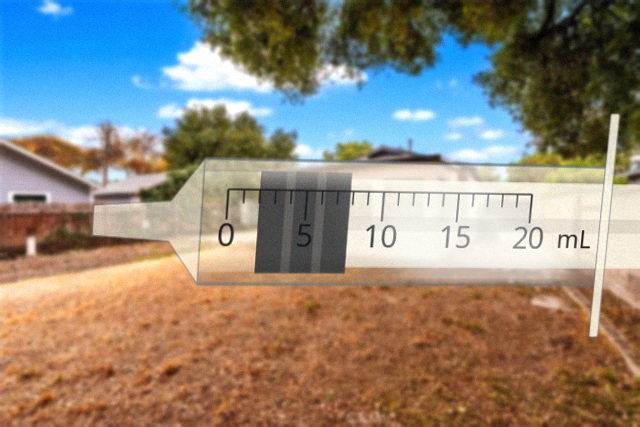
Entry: 2 mL
